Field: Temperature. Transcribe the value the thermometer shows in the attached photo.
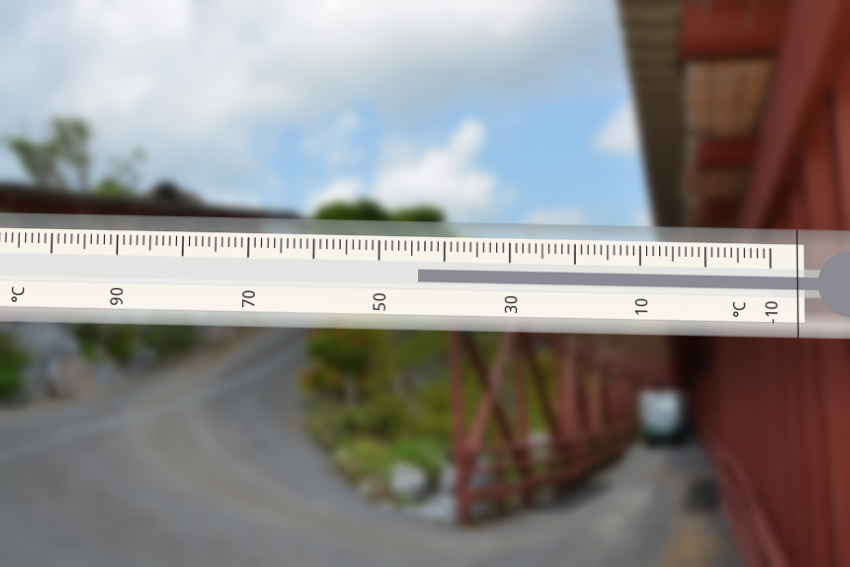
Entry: 44 °C
